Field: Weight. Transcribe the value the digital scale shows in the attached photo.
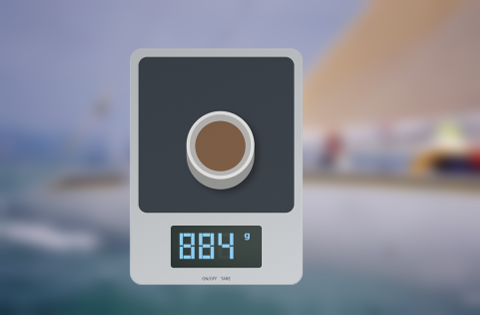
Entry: 884 g
